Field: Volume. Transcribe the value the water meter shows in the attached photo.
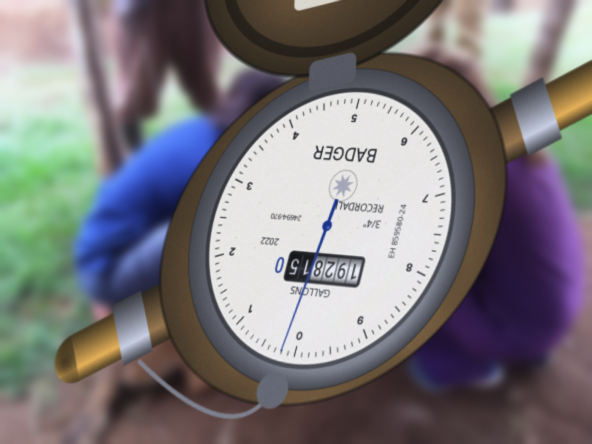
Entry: 1928150.2 gal
